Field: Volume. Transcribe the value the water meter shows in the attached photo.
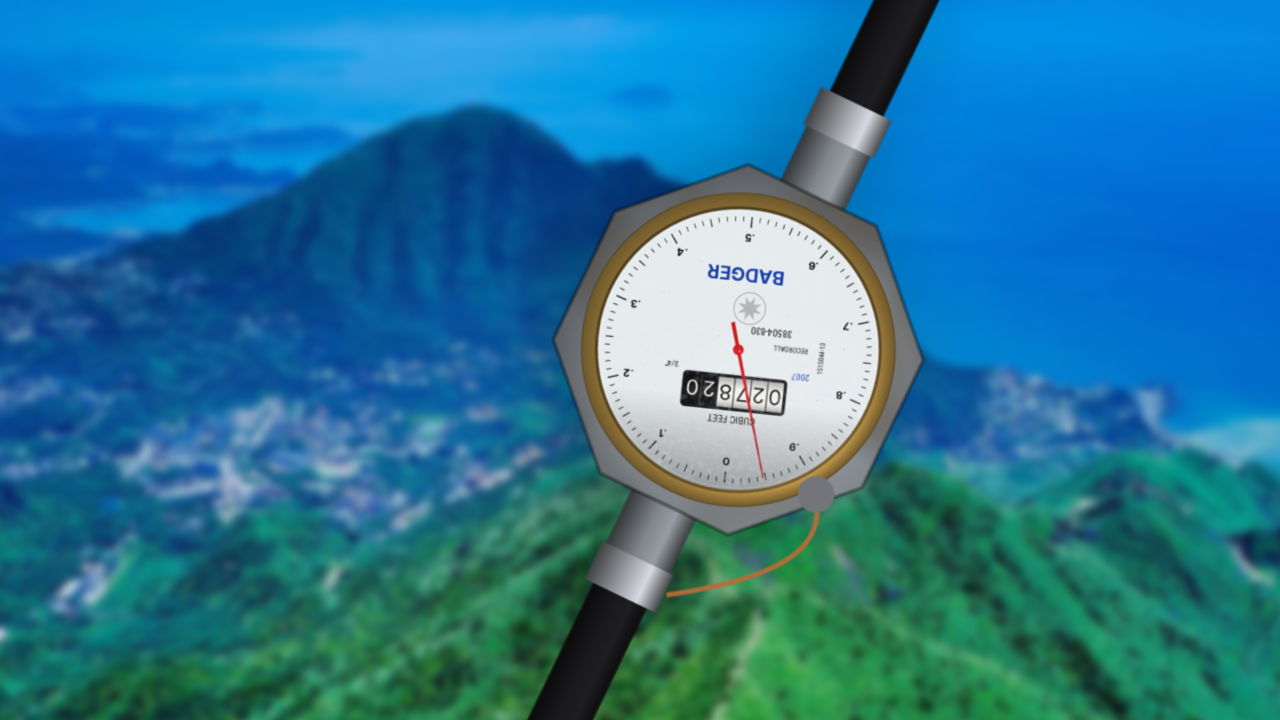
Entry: 27819.95 ft³
